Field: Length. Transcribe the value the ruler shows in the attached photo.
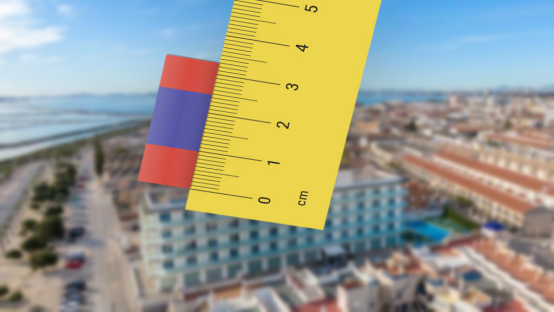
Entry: 3.3 cm
